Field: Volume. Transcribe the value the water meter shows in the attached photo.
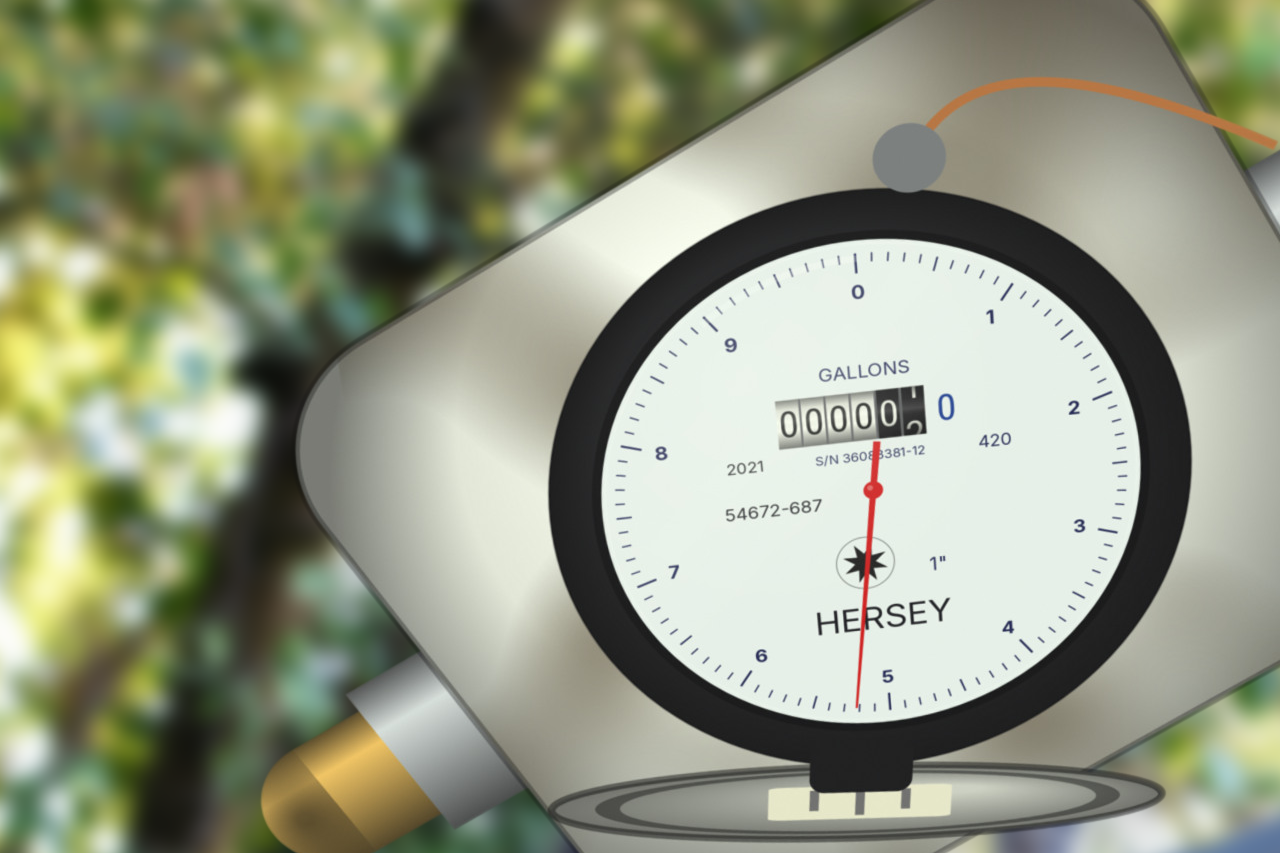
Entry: 15.2 gal
